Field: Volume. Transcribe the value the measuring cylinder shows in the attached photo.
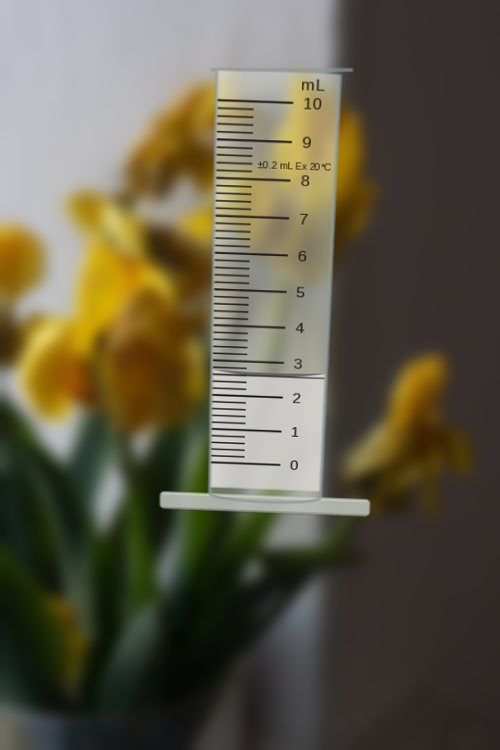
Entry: 2.6 mL
